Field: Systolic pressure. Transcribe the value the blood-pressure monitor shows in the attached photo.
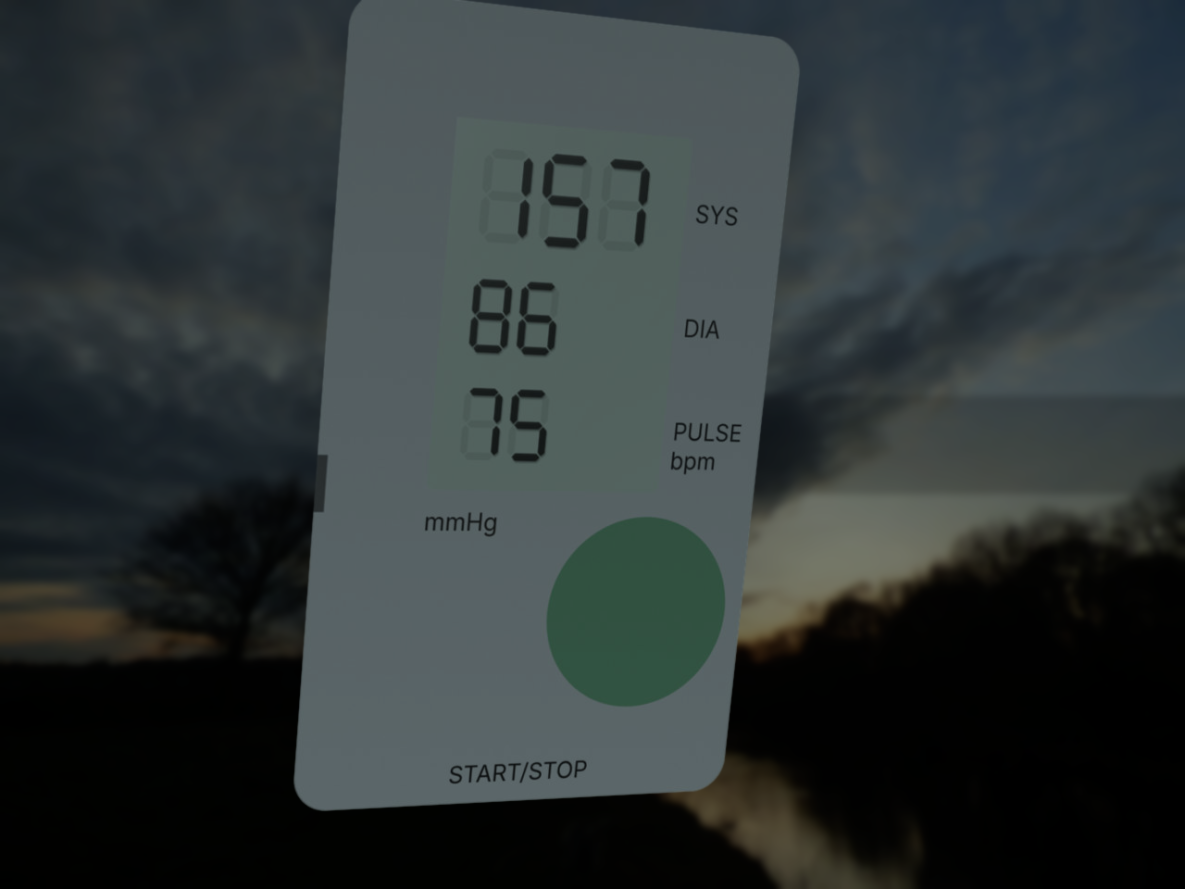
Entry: 157 mmHg
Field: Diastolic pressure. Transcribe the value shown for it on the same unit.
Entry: 86 mmHg
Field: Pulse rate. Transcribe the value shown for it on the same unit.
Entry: 75 bpm
